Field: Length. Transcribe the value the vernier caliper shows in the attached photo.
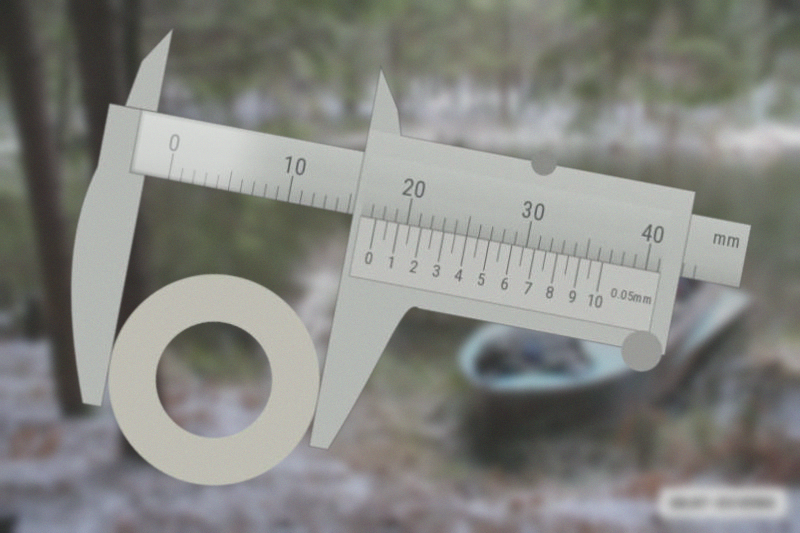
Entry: 17.4 mm
